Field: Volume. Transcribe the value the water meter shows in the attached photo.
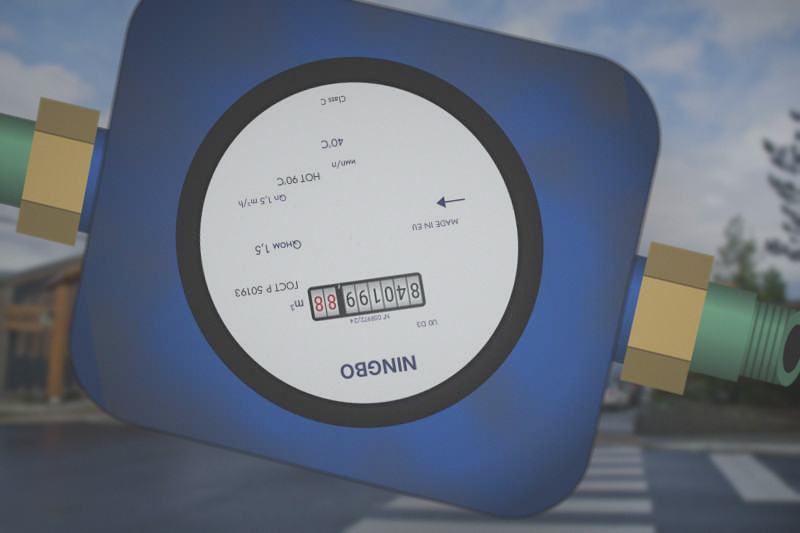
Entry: 840199.88 m³
